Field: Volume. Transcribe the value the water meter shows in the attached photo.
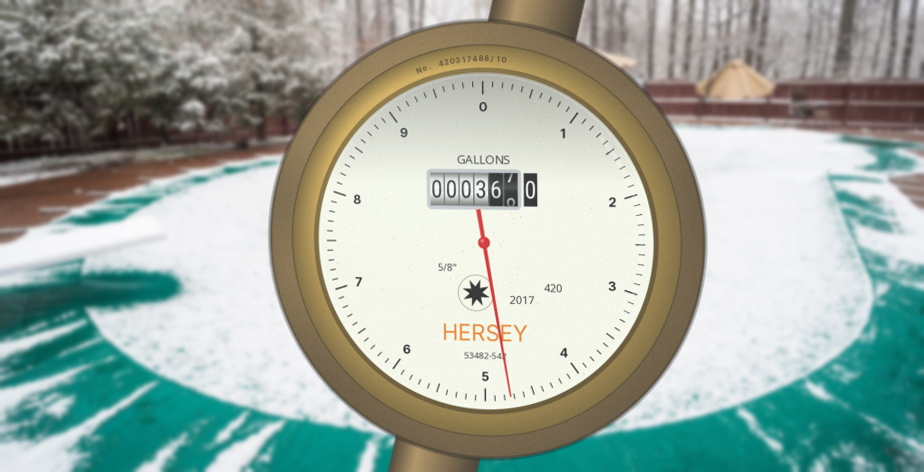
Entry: 3674.7 gal
